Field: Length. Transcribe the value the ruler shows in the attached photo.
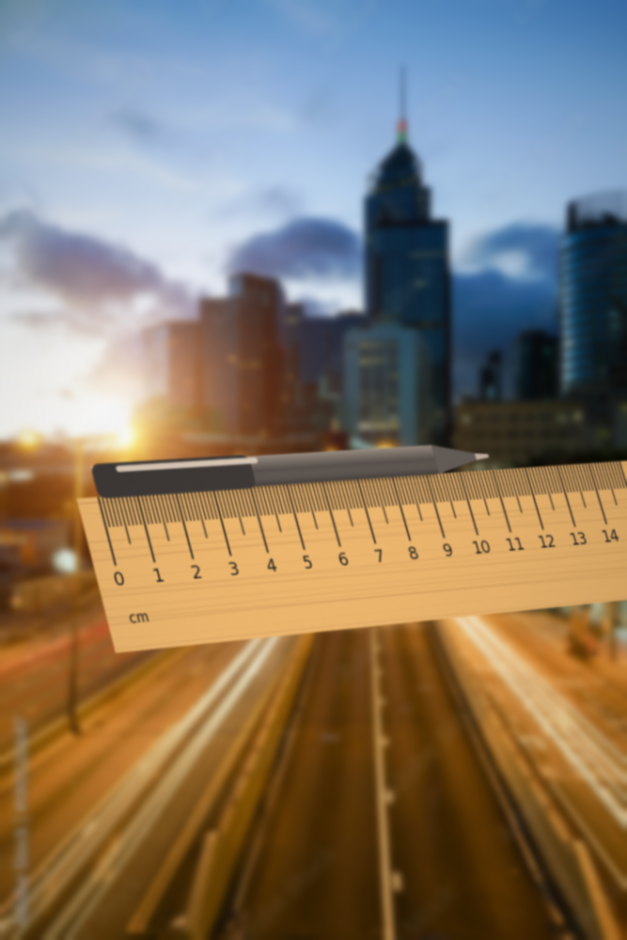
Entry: 11 cm
